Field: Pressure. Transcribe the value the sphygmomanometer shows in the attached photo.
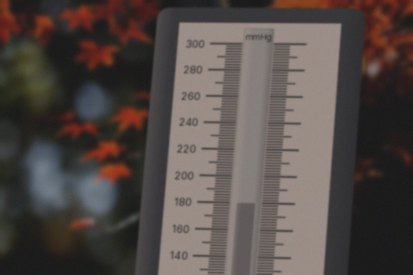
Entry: 180 mmHg
